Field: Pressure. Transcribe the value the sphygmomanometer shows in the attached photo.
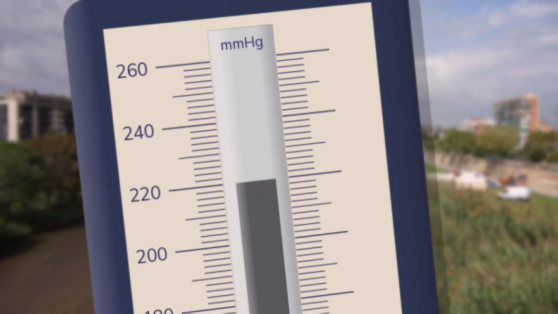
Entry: 220 mmHg
